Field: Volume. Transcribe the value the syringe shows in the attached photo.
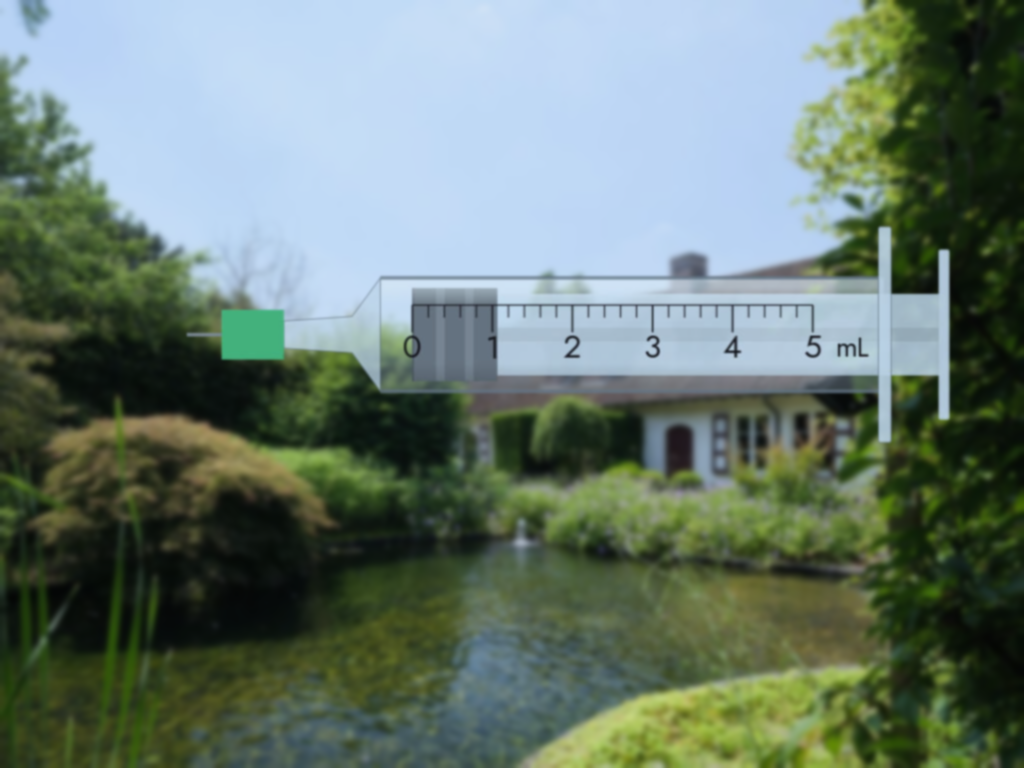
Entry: 0 mL
